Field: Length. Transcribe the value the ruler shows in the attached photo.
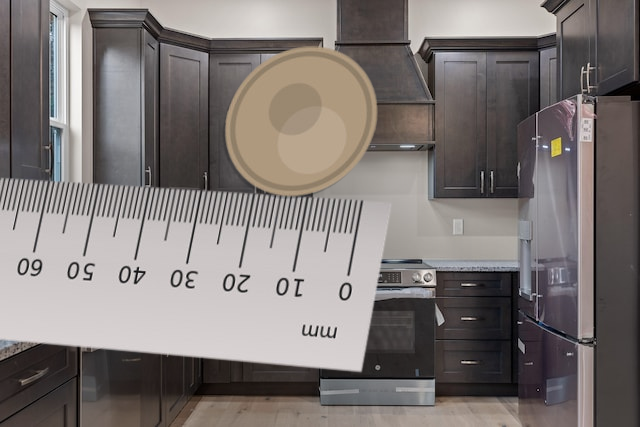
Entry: 28 mm
